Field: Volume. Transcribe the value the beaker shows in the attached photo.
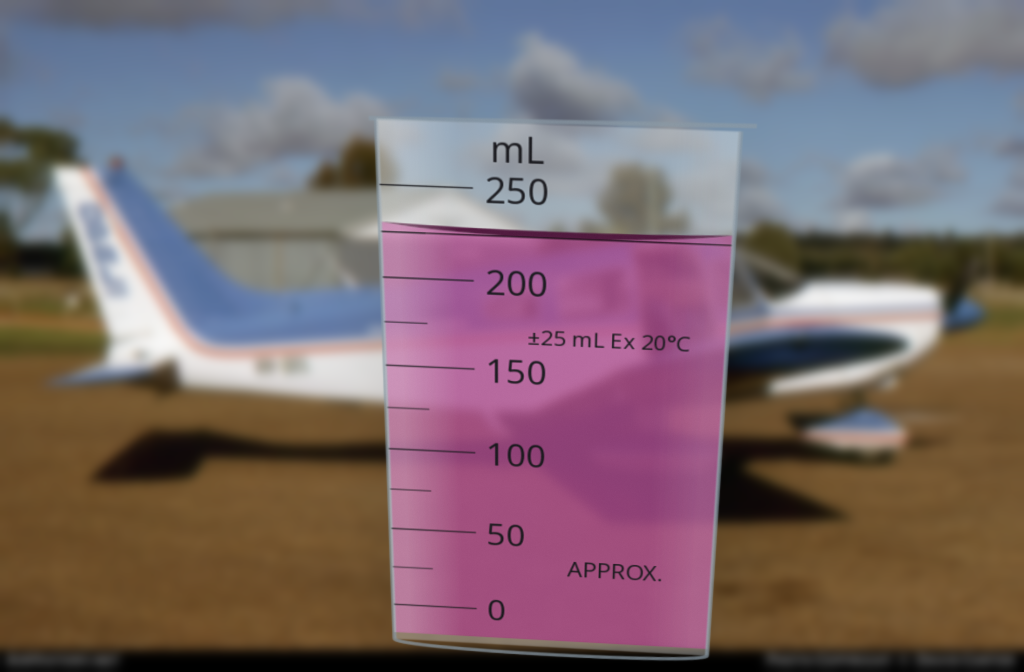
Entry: 225 mL
